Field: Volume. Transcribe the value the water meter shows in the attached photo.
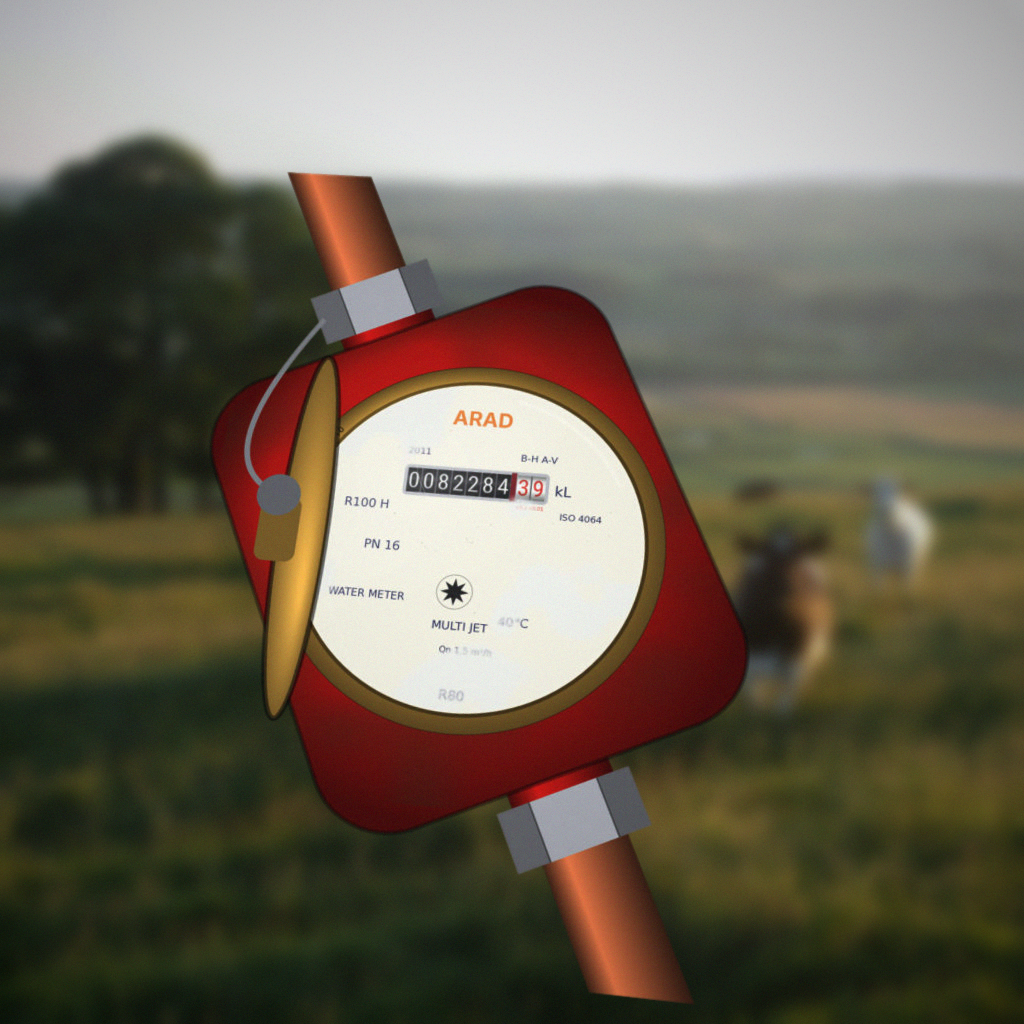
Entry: 82284.39 kL
